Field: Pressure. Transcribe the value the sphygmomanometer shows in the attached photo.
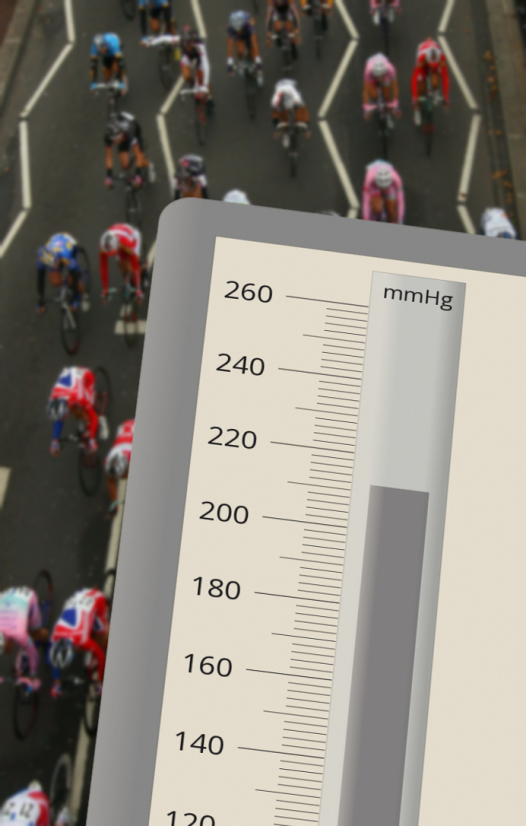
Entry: 212 mmHg
